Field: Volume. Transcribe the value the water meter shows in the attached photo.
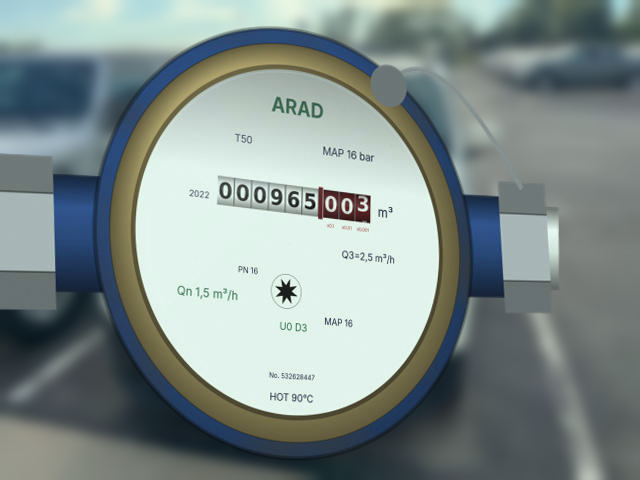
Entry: 965.003 m³
